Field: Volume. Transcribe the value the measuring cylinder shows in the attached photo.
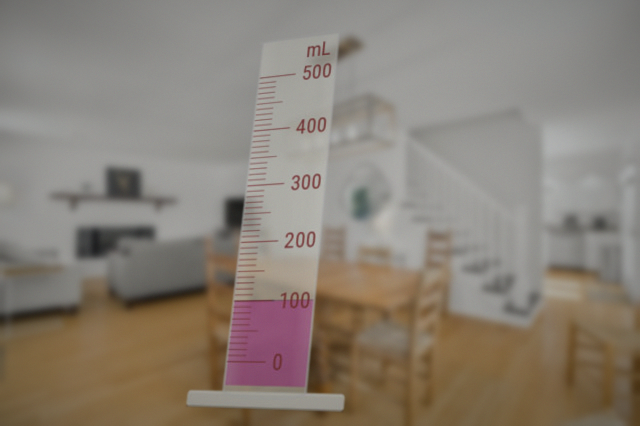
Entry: 100 mL
